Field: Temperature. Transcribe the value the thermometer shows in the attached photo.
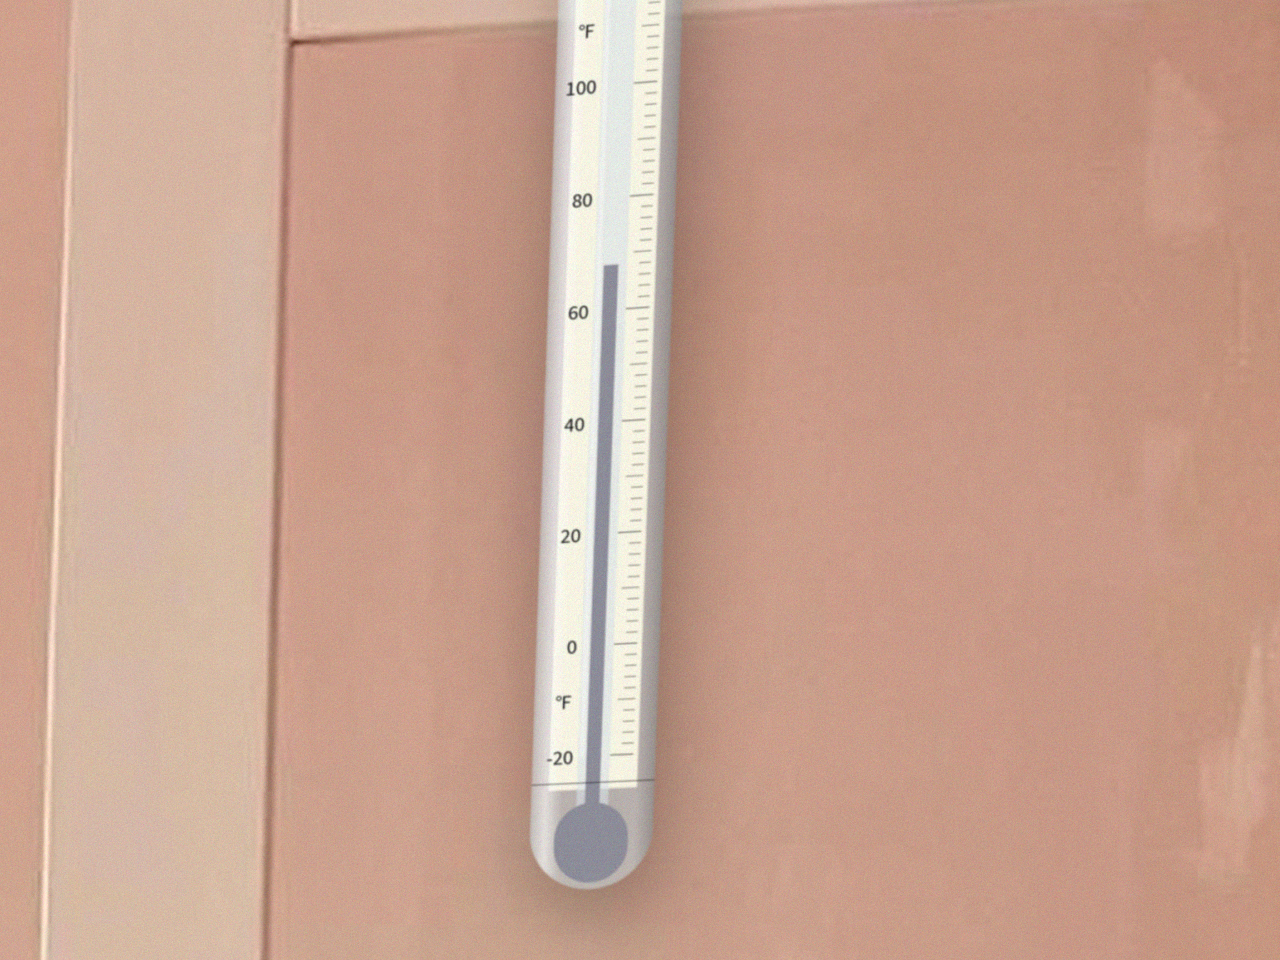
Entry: 68 °F
